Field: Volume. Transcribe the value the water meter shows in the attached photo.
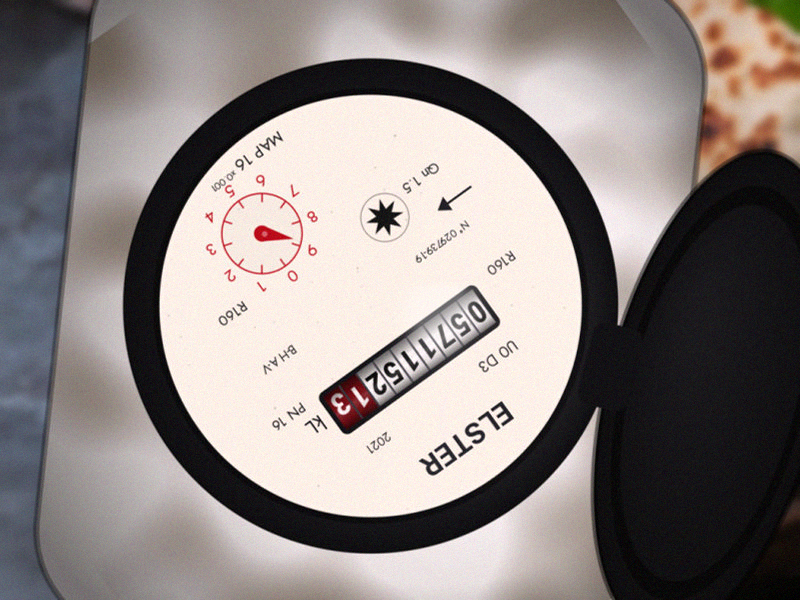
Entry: 571152.128 kL
